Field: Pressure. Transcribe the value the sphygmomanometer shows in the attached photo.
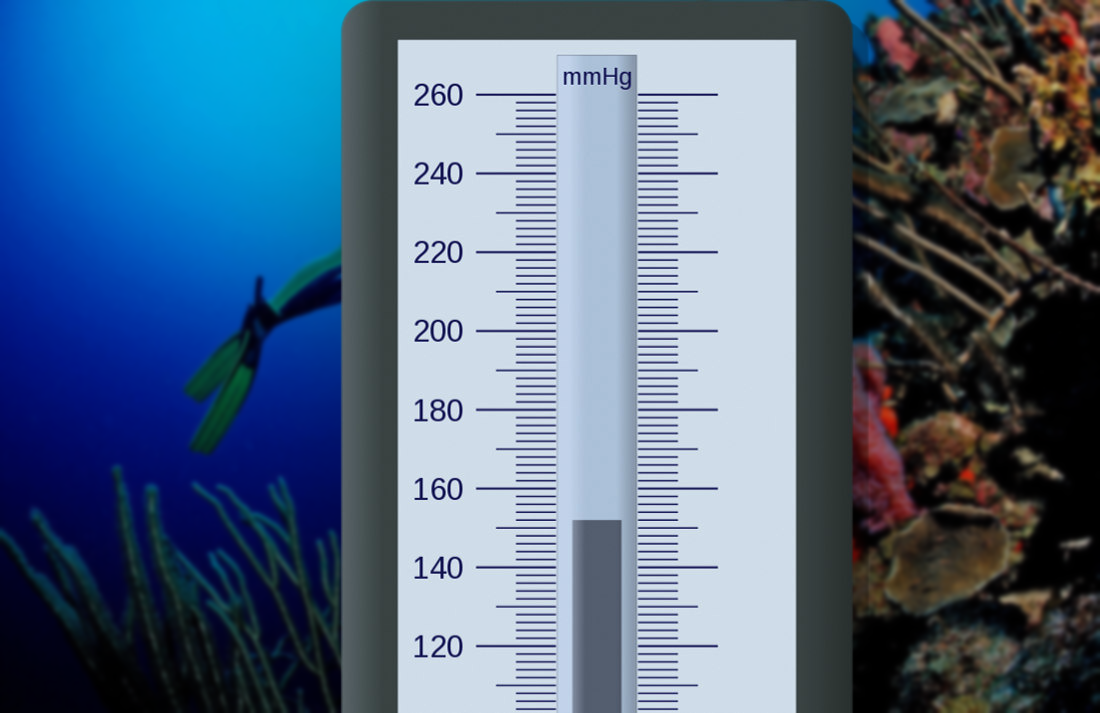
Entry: 152 mmHg
